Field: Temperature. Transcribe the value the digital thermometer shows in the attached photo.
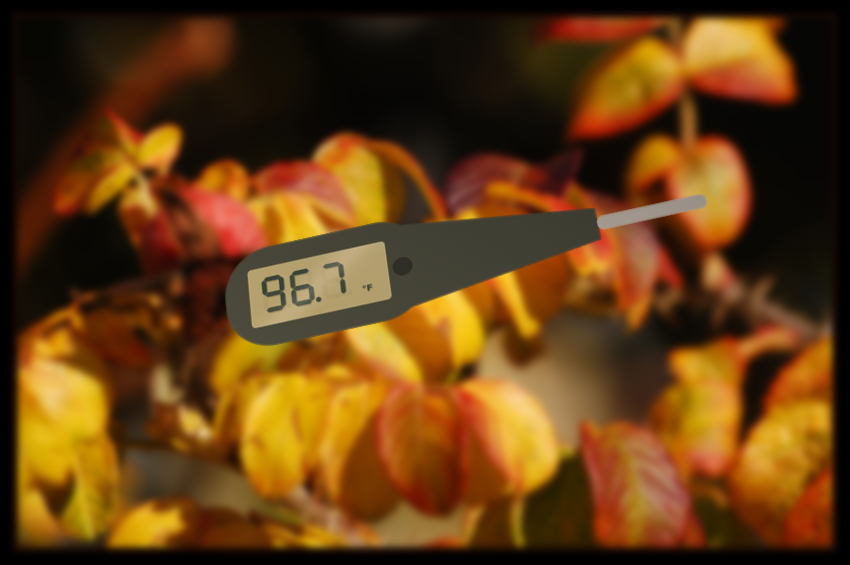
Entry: 96.7 °F
